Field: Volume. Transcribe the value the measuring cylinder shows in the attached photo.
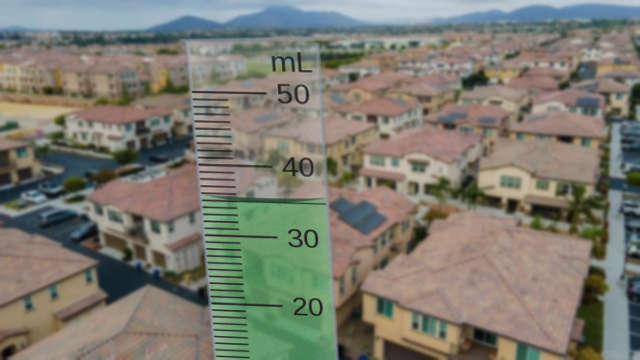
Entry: 35 mL
